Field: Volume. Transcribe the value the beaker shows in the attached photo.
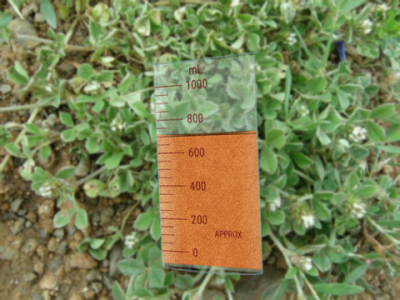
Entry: 700 mL
